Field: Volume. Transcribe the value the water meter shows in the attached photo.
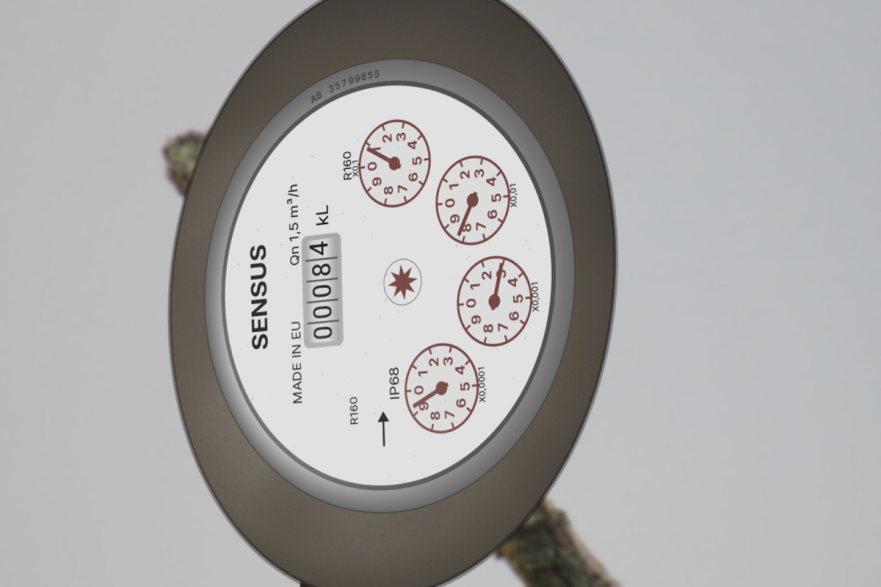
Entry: 84.0829 kL
